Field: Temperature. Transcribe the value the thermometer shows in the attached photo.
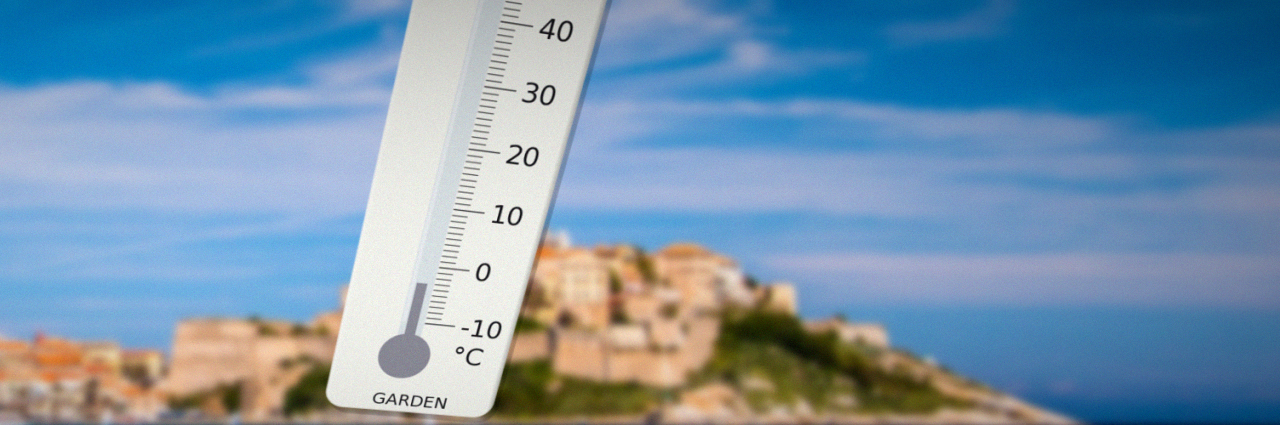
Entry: -3 °C
